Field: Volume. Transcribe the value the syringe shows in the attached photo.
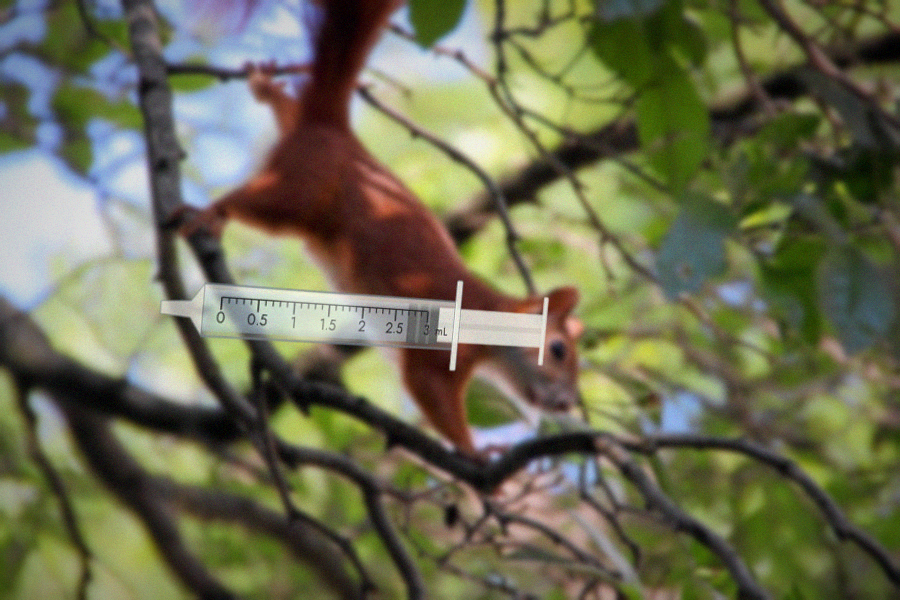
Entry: 2.7 mL
